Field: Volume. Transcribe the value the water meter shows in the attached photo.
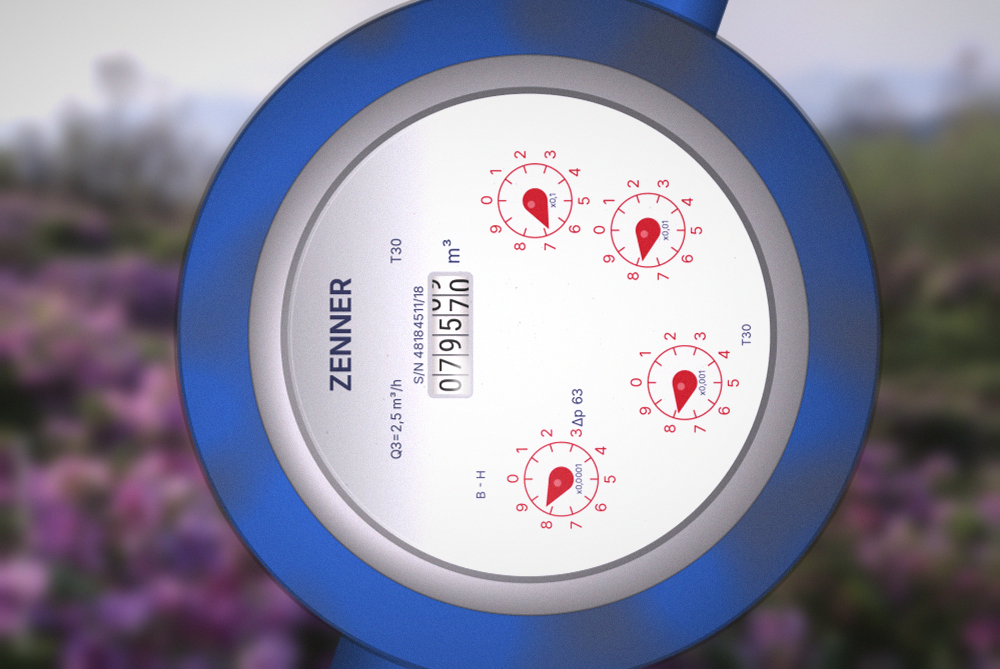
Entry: 79569.6778 m³
